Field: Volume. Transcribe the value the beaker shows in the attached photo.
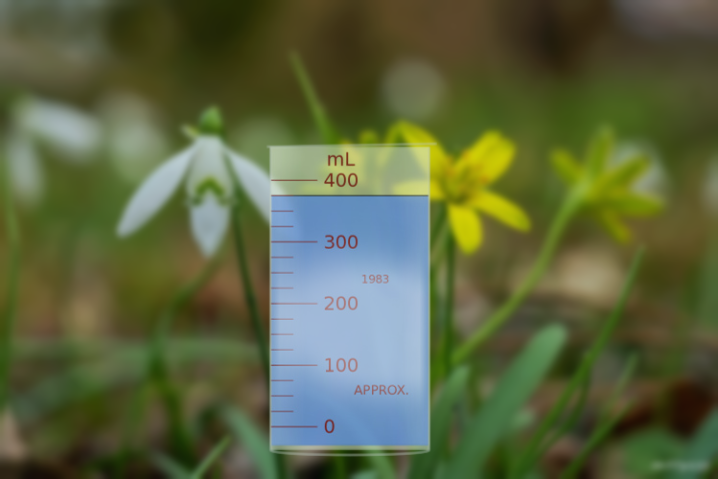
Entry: 375 mL
